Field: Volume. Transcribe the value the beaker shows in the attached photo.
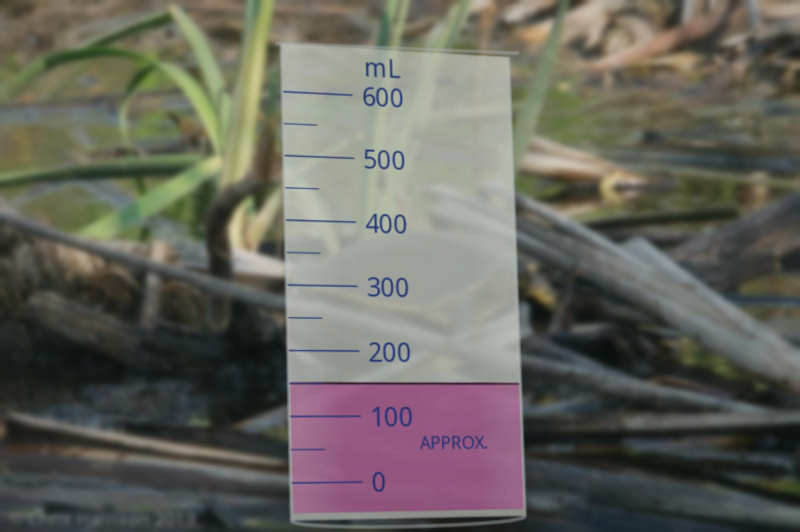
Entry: 150 mL
